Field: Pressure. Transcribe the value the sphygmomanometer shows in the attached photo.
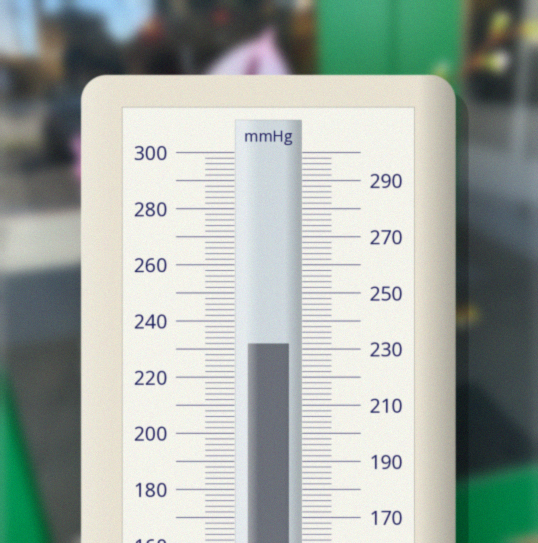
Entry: 232 mmHg
